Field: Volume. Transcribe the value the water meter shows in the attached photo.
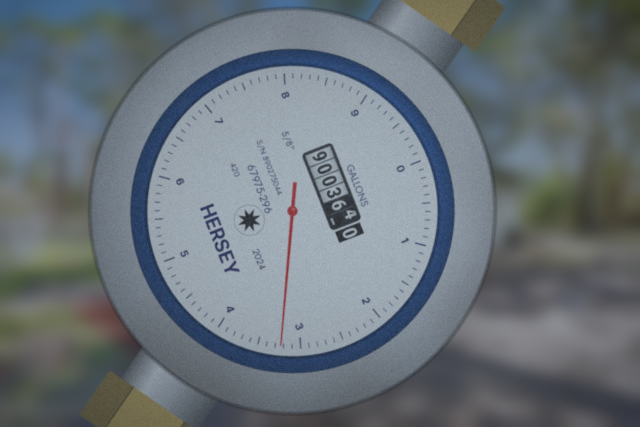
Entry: 9003643.2 gal
